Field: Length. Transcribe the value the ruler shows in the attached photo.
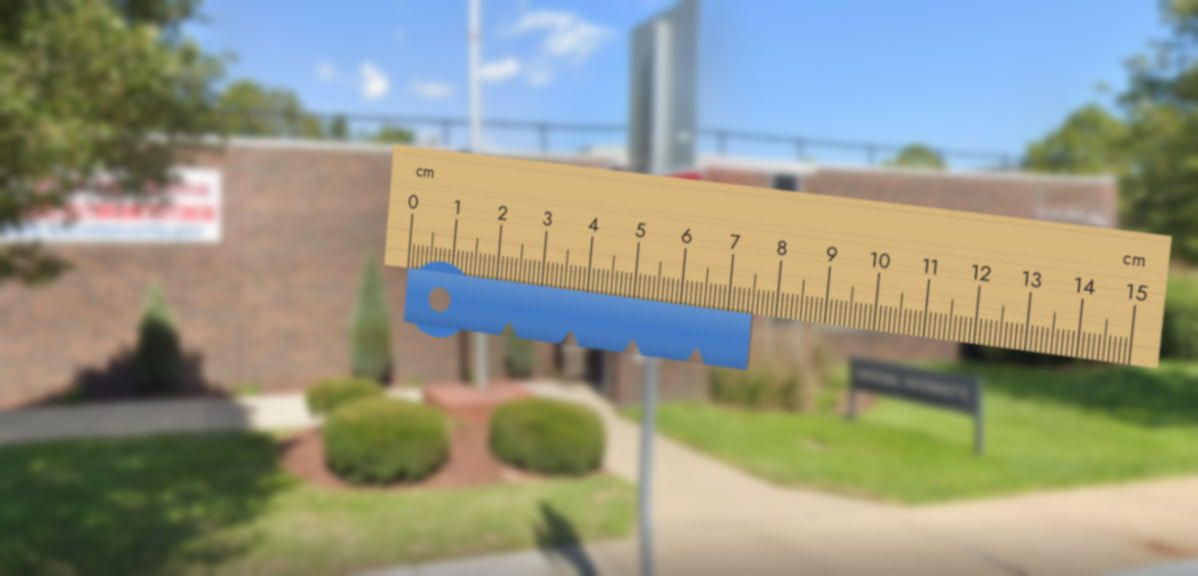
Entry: 7.5 cm
